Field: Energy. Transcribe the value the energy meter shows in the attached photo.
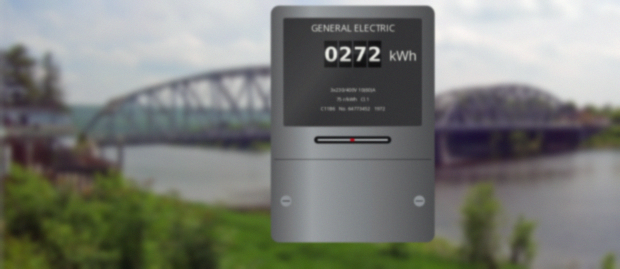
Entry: 272 kWh
